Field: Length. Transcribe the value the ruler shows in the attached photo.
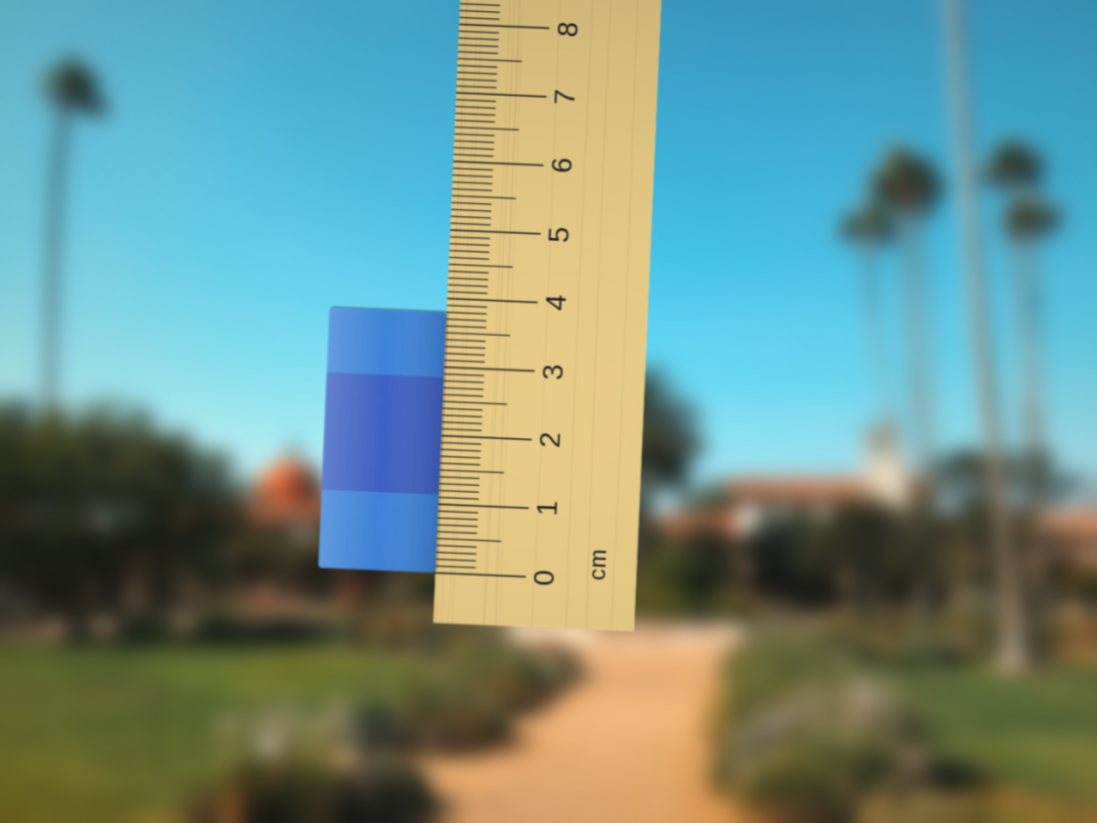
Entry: 3.8 cm
